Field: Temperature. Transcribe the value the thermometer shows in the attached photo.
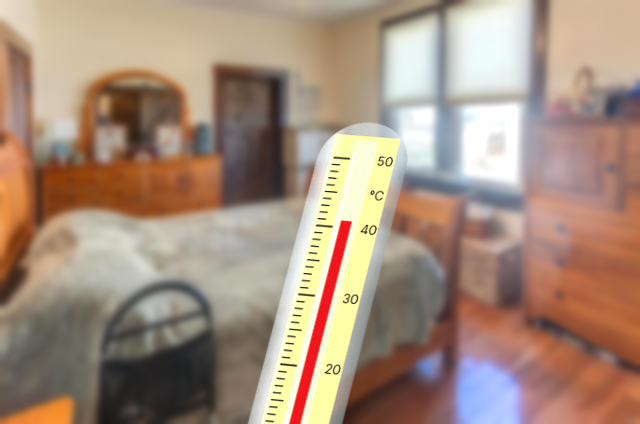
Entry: 41 °C
